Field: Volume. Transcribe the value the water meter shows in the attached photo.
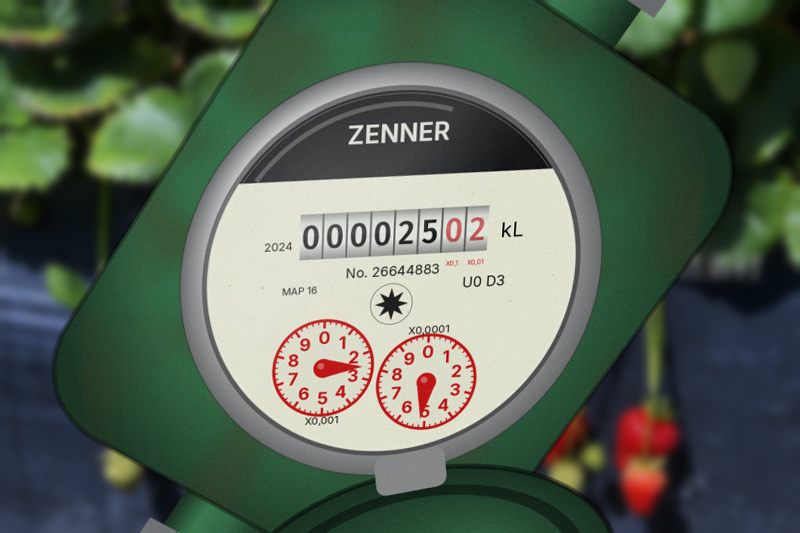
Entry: 25.0225 kL
